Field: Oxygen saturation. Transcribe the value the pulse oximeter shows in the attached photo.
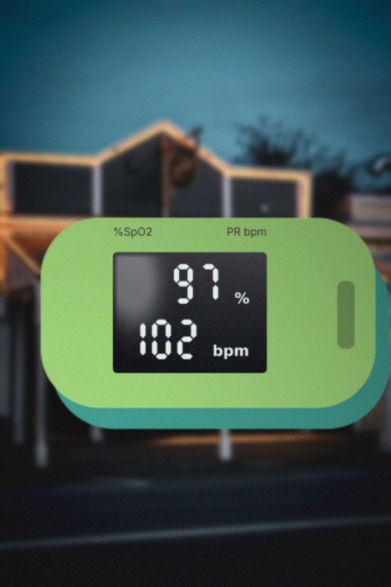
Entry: 97 %
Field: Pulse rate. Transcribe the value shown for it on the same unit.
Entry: 102 bpm
